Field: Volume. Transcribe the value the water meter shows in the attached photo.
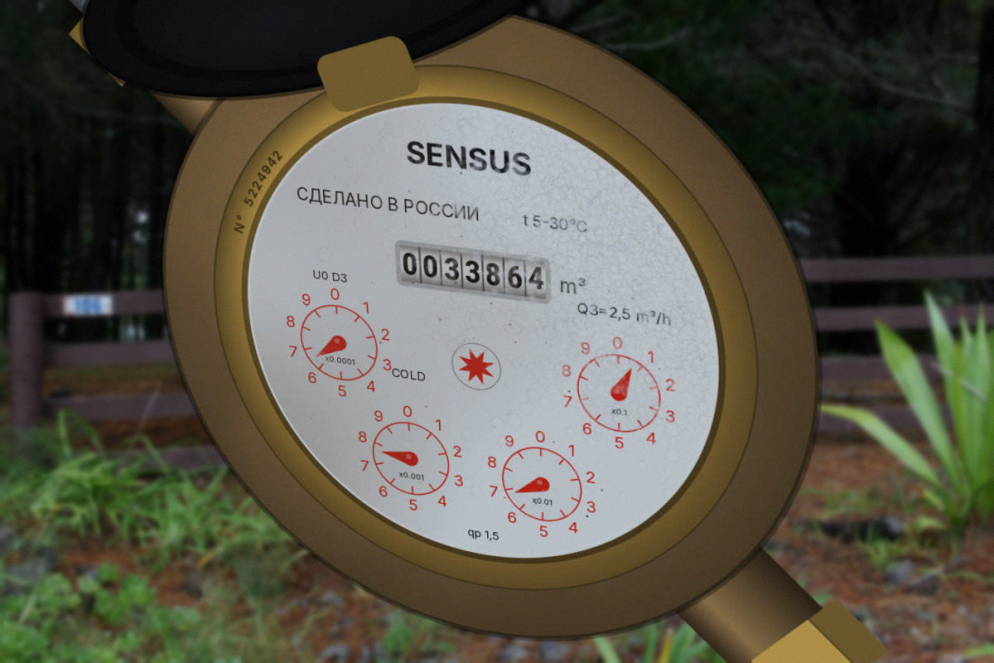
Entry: 33864.0676 m³
